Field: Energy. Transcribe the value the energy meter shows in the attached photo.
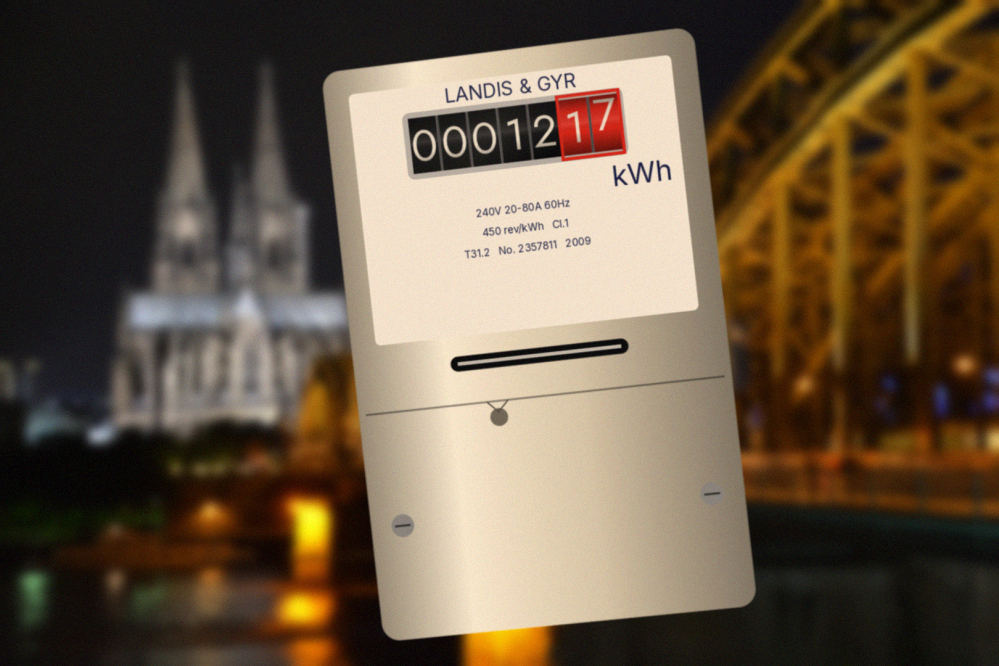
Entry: 12.17 kWh
